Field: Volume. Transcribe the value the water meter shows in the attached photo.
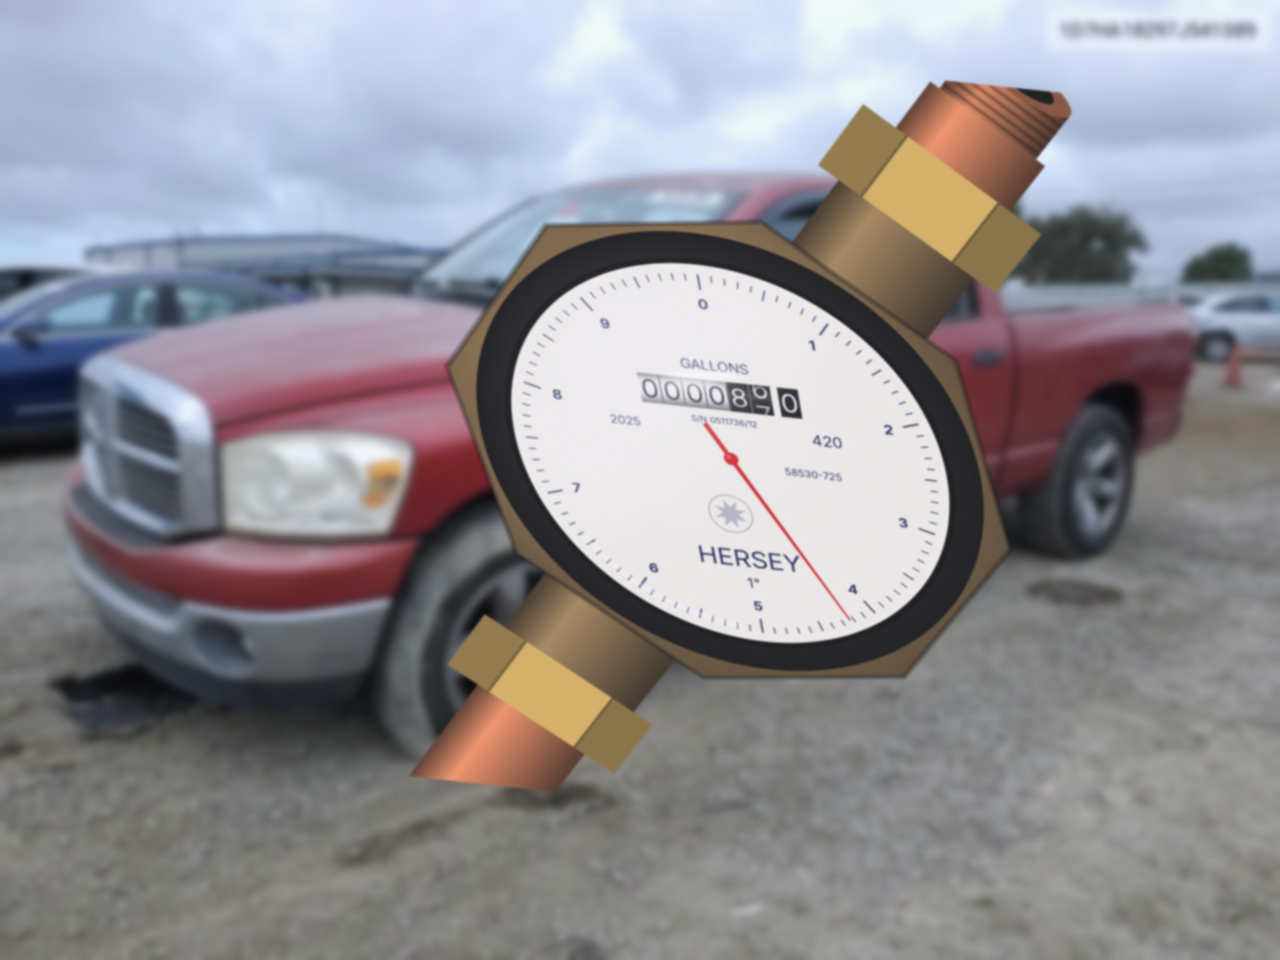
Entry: 864.2 gal
